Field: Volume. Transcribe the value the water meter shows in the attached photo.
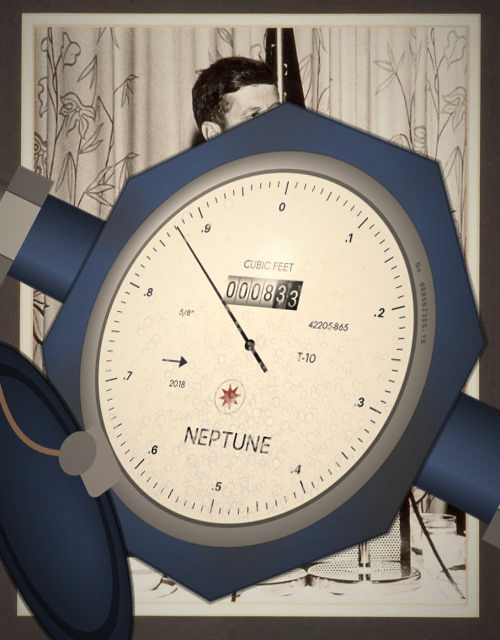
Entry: 832.87 ft³
